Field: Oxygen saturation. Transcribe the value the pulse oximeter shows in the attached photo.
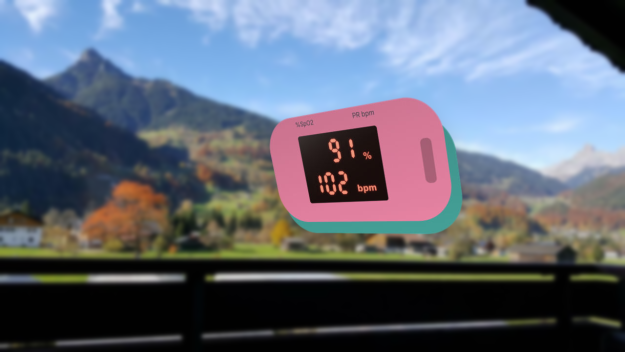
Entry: 91 %
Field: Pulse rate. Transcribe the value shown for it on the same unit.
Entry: 102 bpm
